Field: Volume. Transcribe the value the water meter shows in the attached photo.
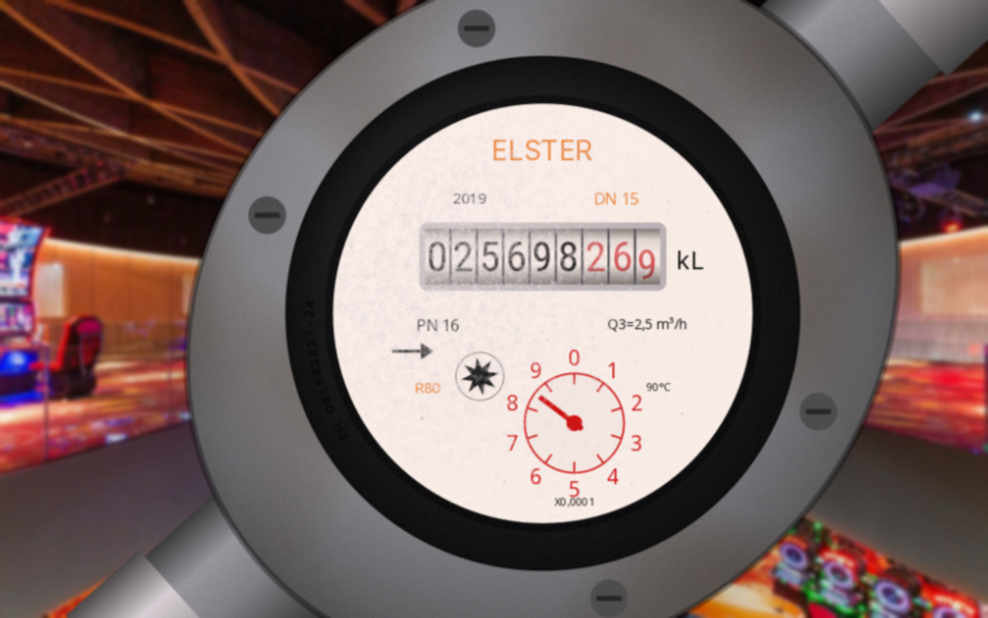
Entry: 25698.2688 kL
